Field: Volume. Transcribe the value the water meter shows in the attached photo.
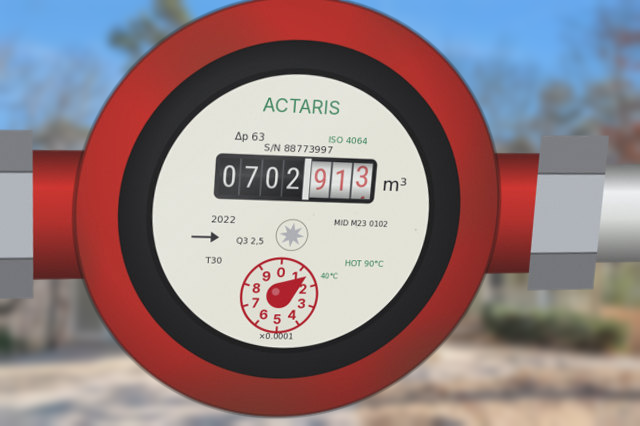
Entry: 702.9131 m³
